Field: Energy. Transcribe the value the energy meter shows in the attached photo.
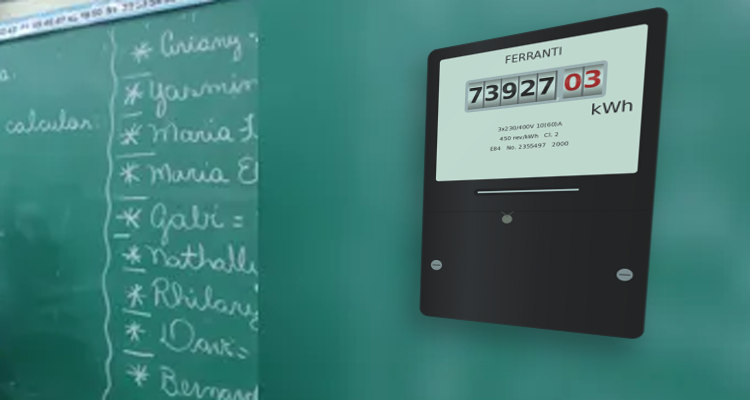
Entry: 73927.03 kWh
